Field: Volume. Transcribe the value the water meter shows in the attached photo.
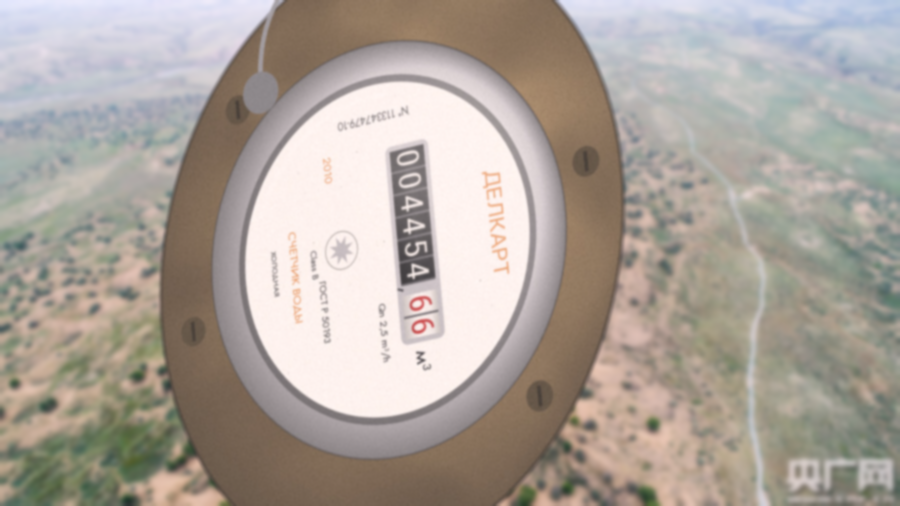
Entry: 4454.66 m³
